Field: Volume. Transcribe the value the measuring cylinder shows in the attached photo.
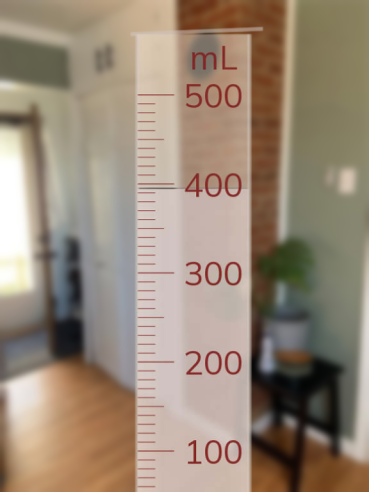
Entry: 395 mL
